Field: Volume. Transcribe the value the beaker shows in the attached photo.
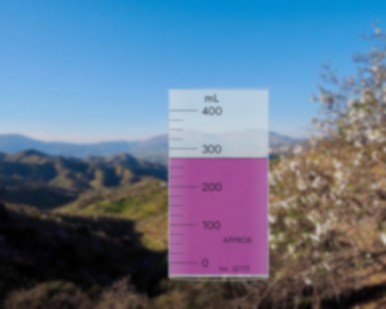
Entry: 275 mL
